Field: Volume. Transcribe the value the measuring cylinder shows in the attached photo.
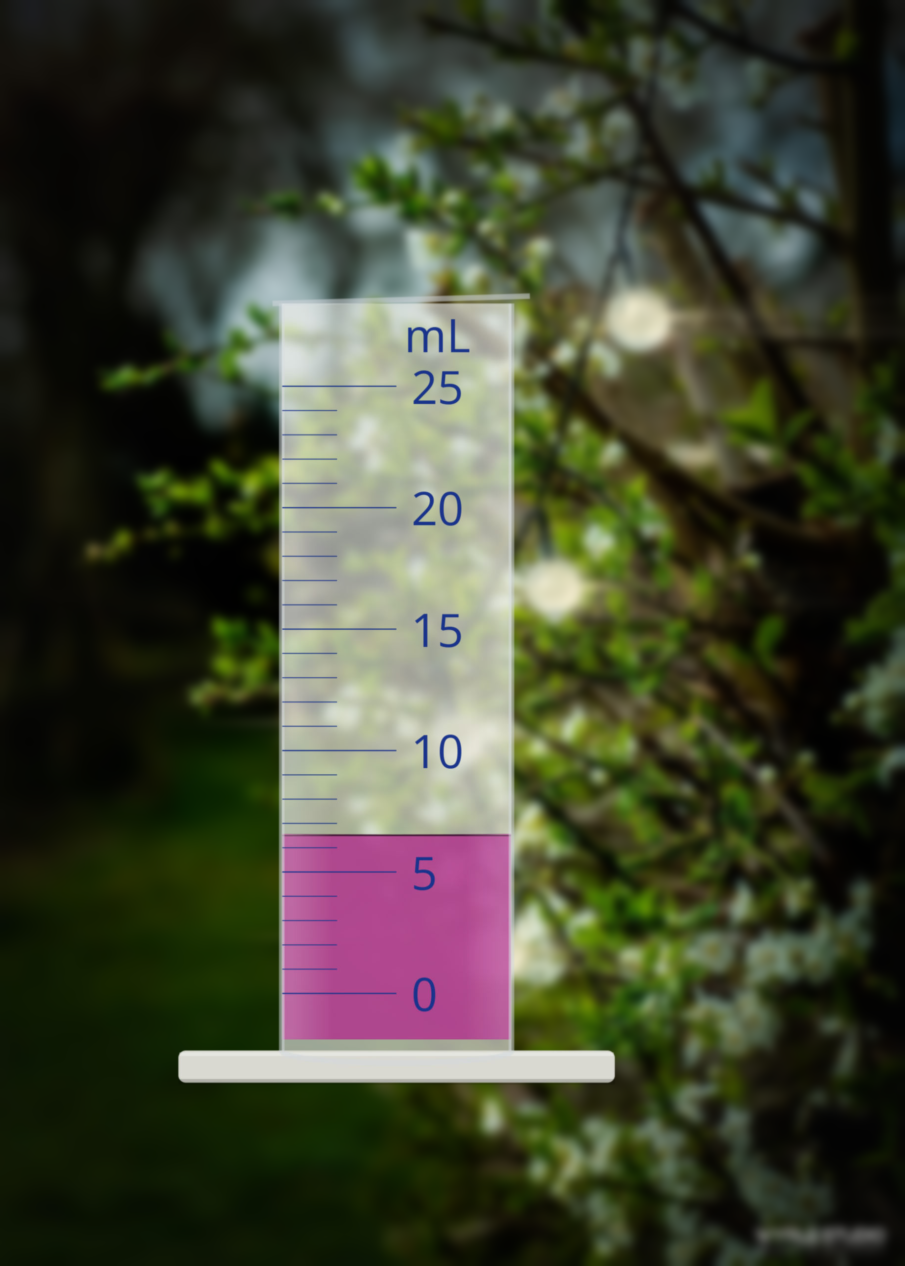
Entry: 6.5 mL
